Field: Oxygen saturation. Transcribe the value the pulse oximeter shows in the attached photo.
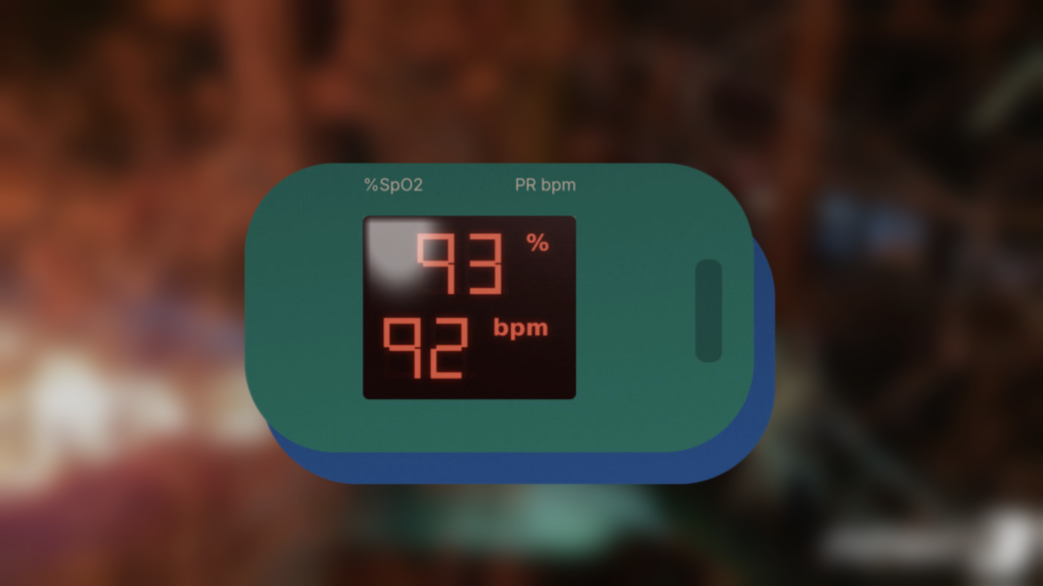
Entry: 93 %
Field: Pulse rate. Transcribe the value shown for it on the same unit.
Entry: 92 bpm
